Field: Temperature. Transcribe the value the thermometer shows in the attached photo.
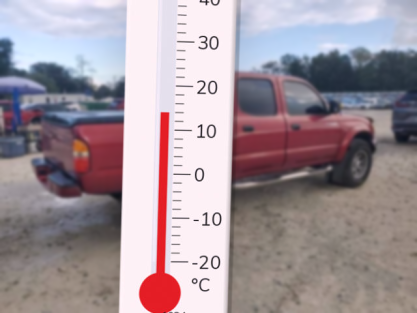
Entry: 14 °C
